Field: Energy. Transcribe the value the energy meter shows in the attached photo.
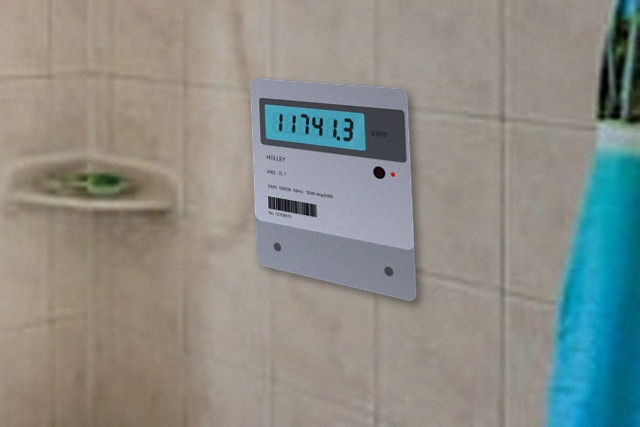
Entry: 11741.3 kWh
